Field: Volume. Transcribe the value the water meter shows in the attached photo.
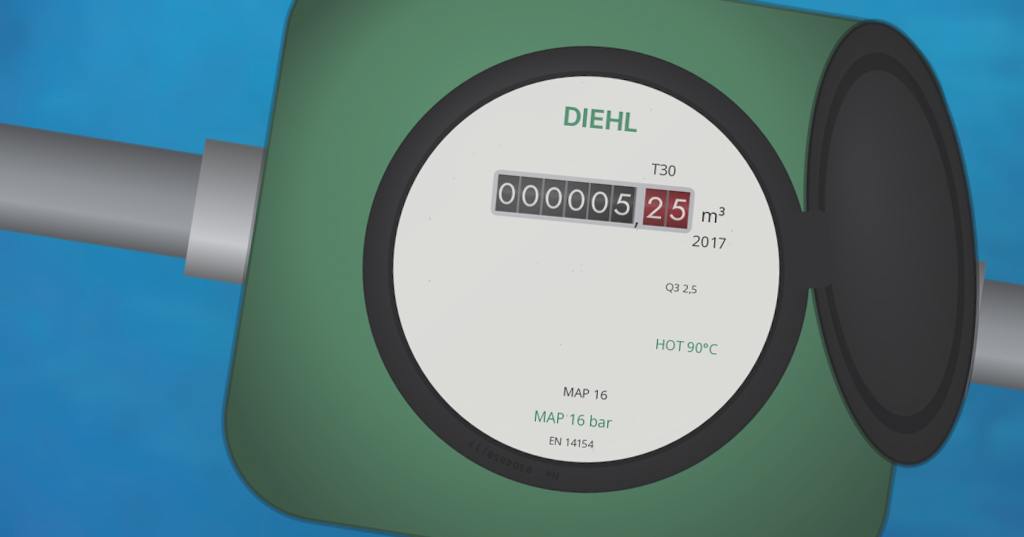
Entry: 5.25 m³
